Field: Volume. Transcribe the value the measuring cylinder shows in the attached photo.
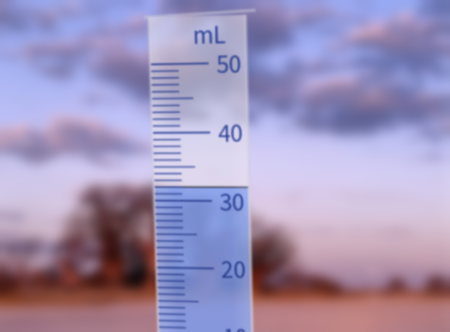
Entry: 32 mL
